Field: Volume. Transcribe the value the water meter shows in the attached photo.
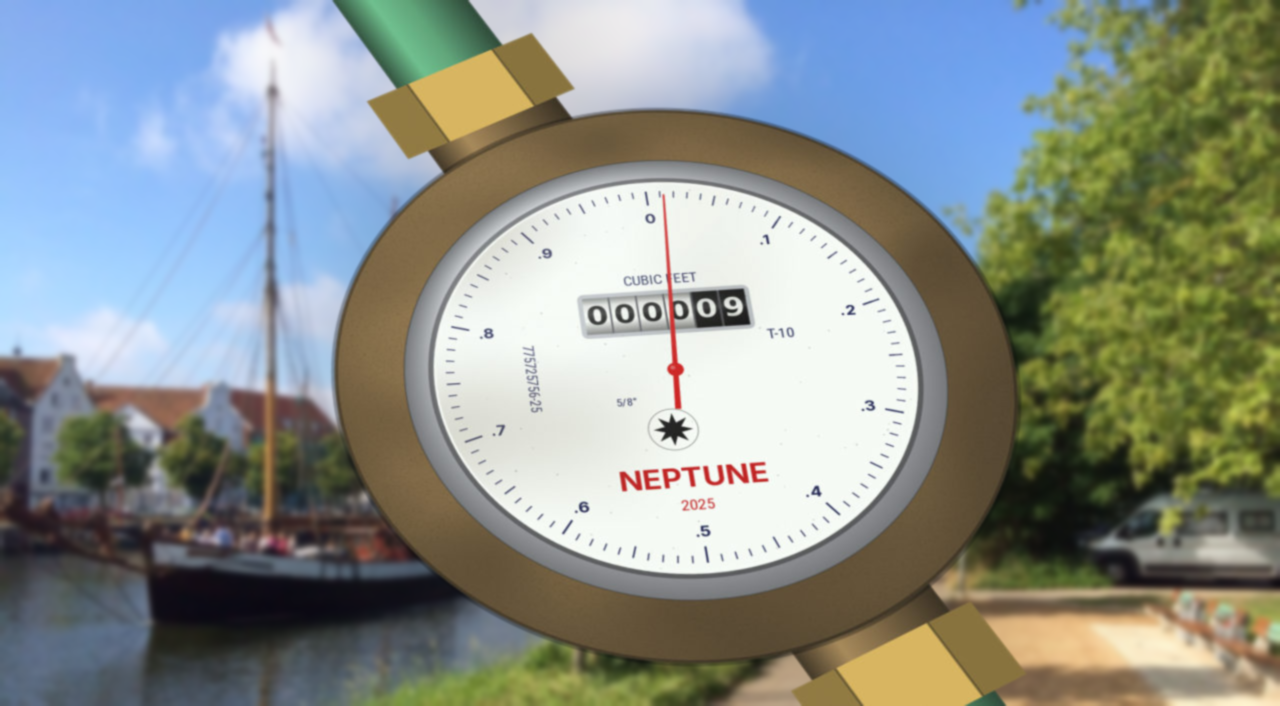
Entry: 9.01 ft³
